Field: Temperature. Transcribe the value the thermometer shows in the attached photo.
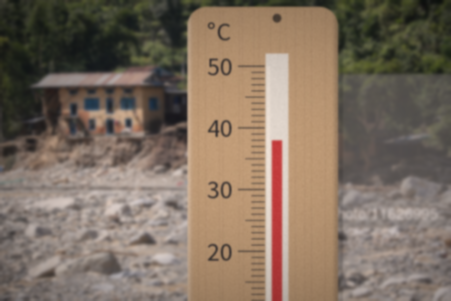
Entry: 38 °C
